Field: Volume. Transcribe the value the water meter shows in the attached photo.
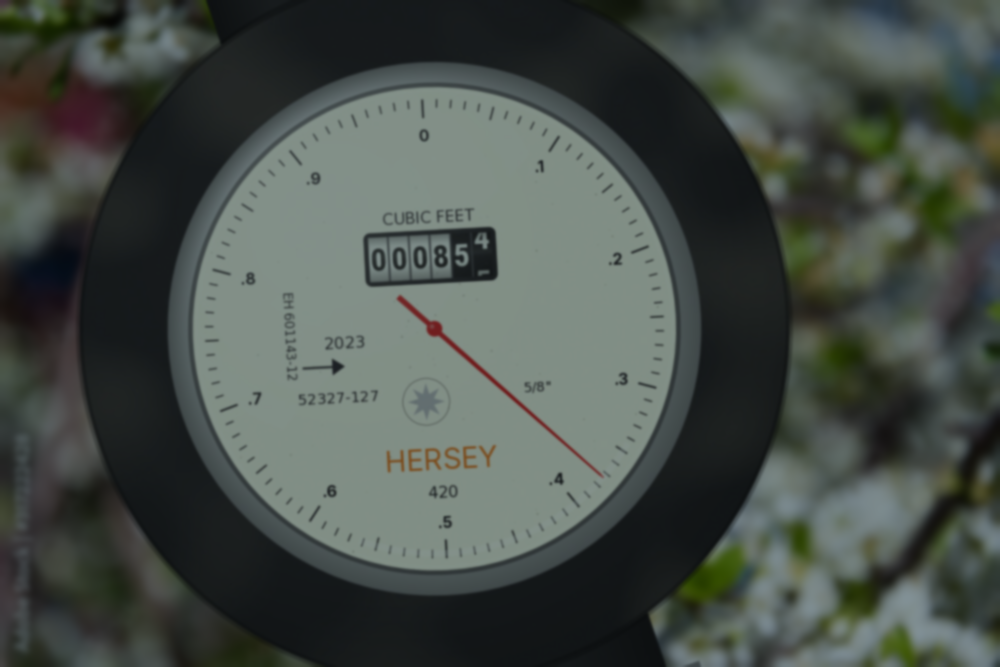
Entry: 854.37 ft³
